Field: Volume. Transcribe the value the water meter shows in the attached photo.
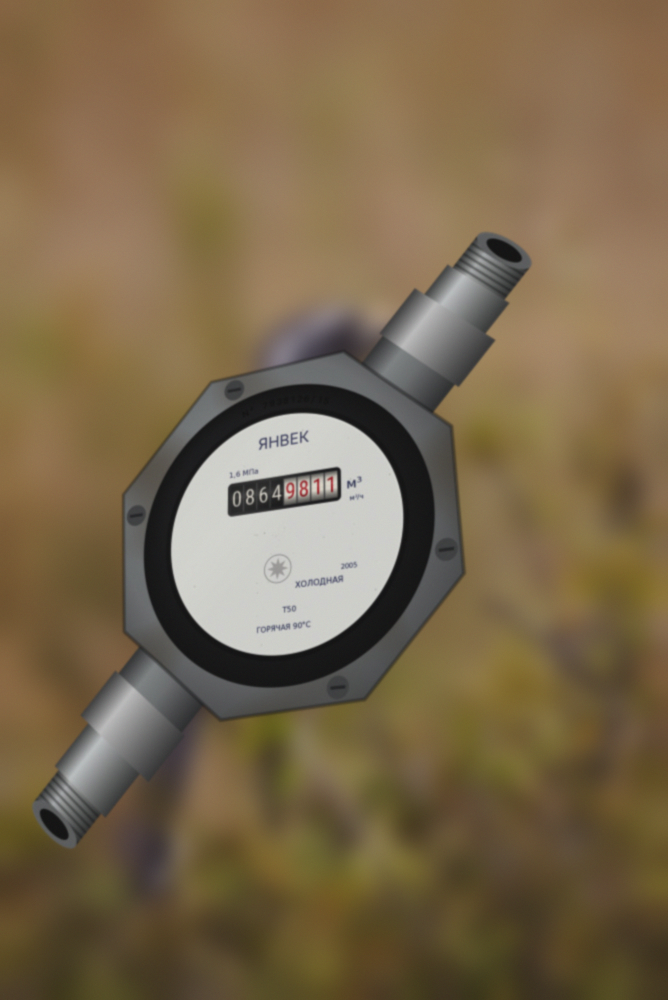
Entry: 864.9811 m³
